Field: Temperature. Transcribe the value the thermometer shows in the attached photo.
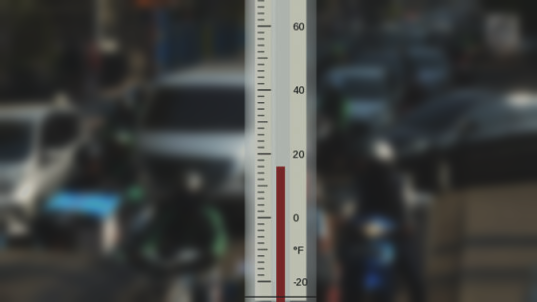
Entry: 16 °F
